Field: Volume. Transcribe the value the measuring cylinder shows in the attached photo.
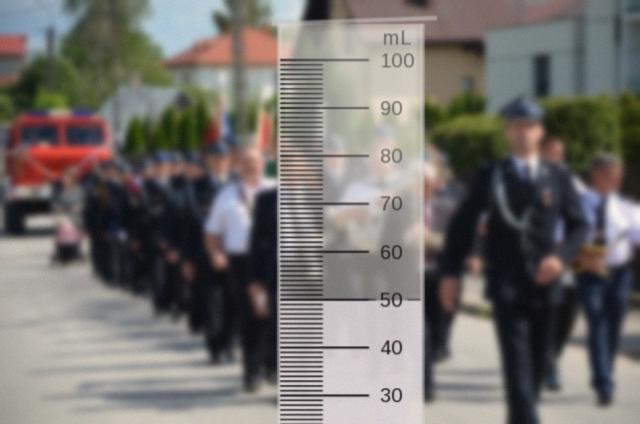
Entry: 50 mL
